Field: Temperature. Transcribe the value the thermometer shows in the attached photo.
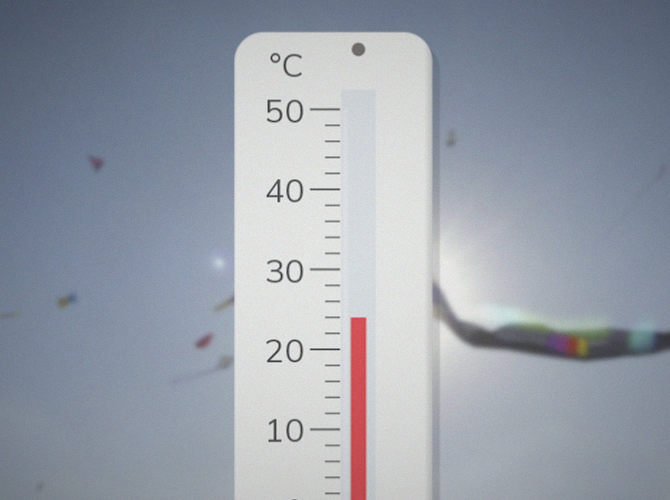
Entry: 24 °C
